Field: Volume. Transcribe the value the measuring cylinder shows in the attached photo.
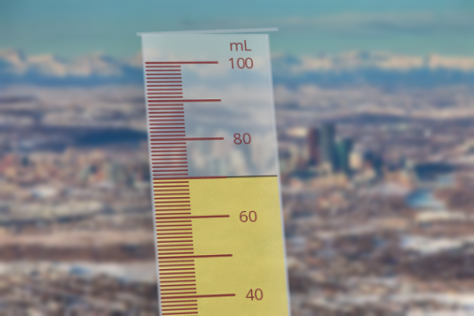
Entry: 70 mL
